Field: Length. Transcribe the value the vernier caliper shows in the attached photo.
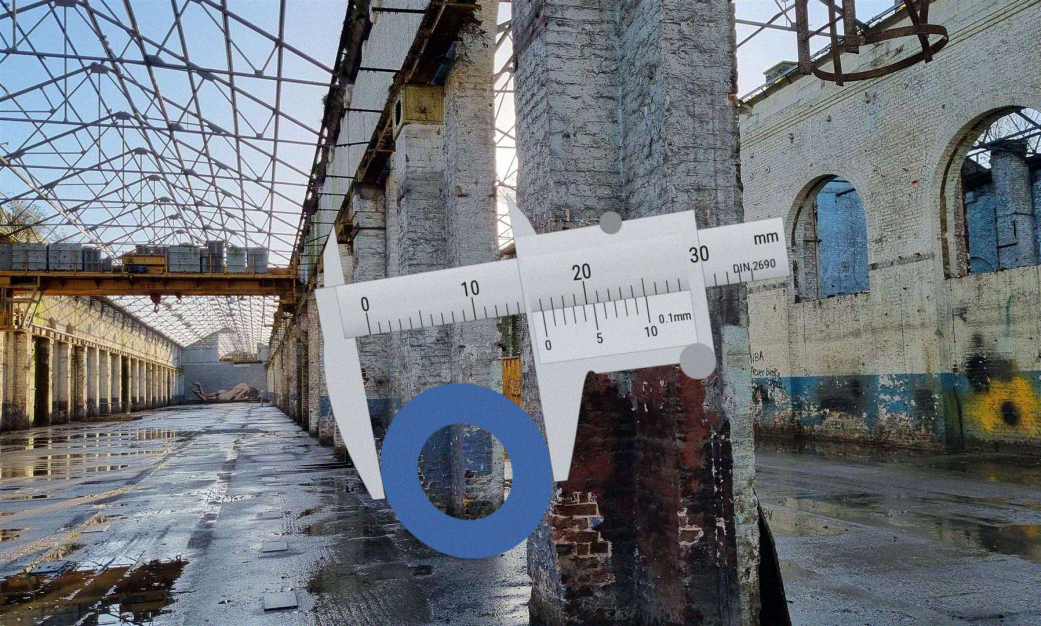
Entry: 16.1 mm
